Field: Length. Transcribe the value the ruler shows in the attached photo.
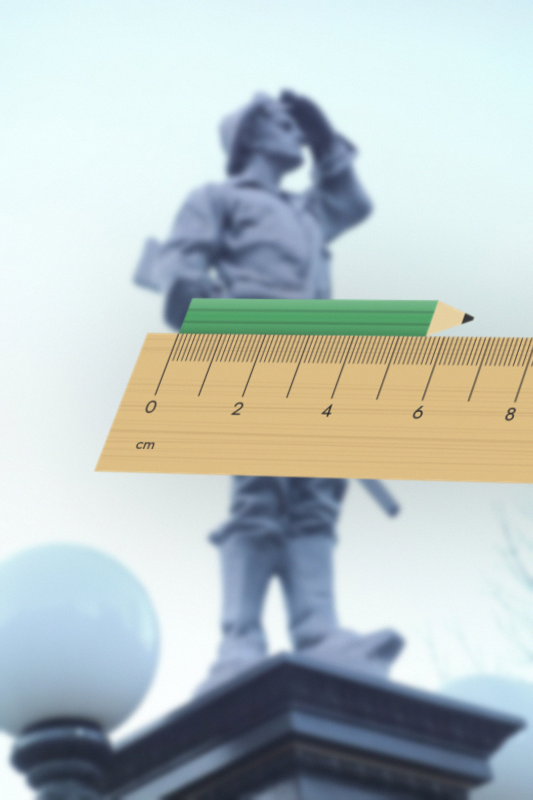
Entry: 6.5 cm
